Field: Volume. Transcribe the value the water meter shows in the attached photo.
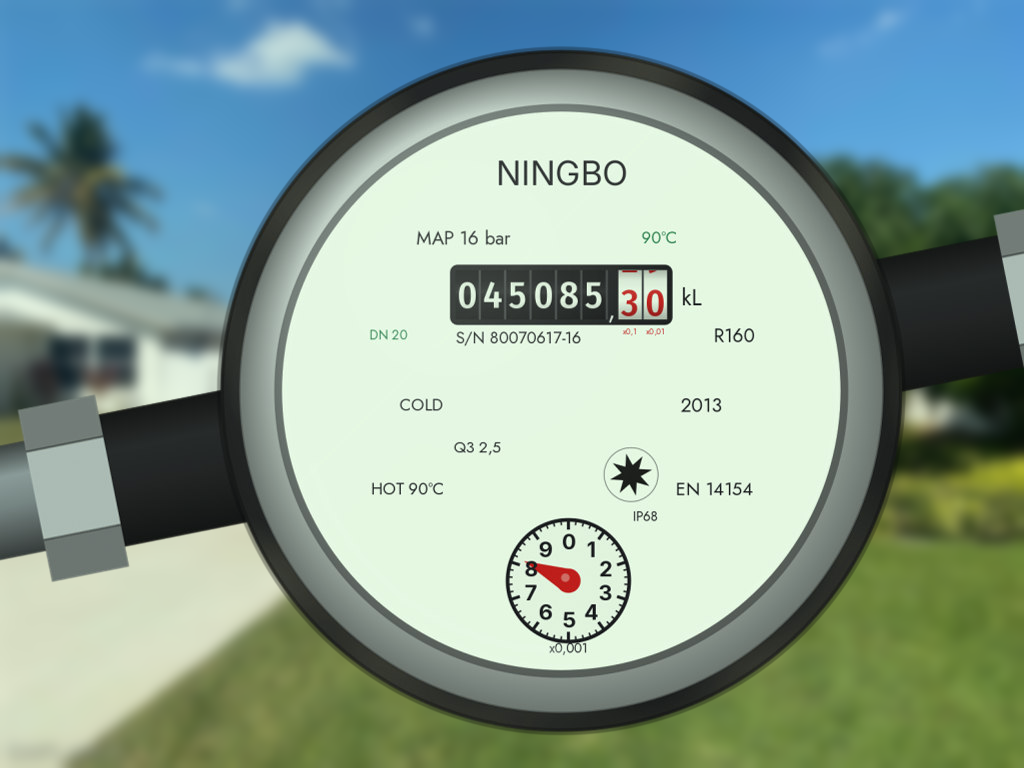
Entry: 45085.298 kL
